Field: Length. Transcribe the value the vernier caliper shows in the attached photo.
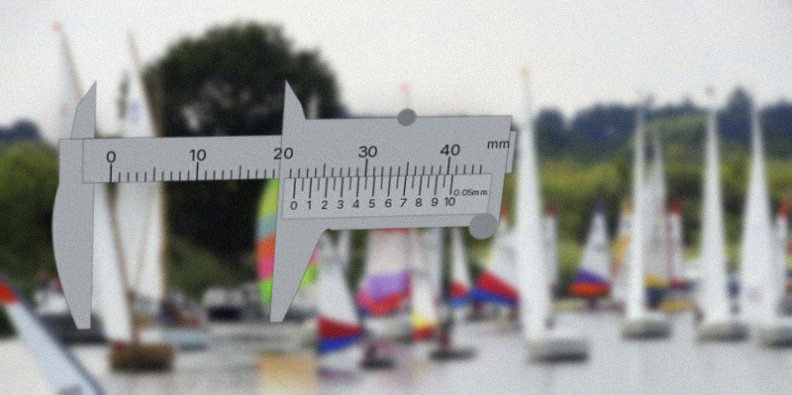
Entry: 21.6 mm
